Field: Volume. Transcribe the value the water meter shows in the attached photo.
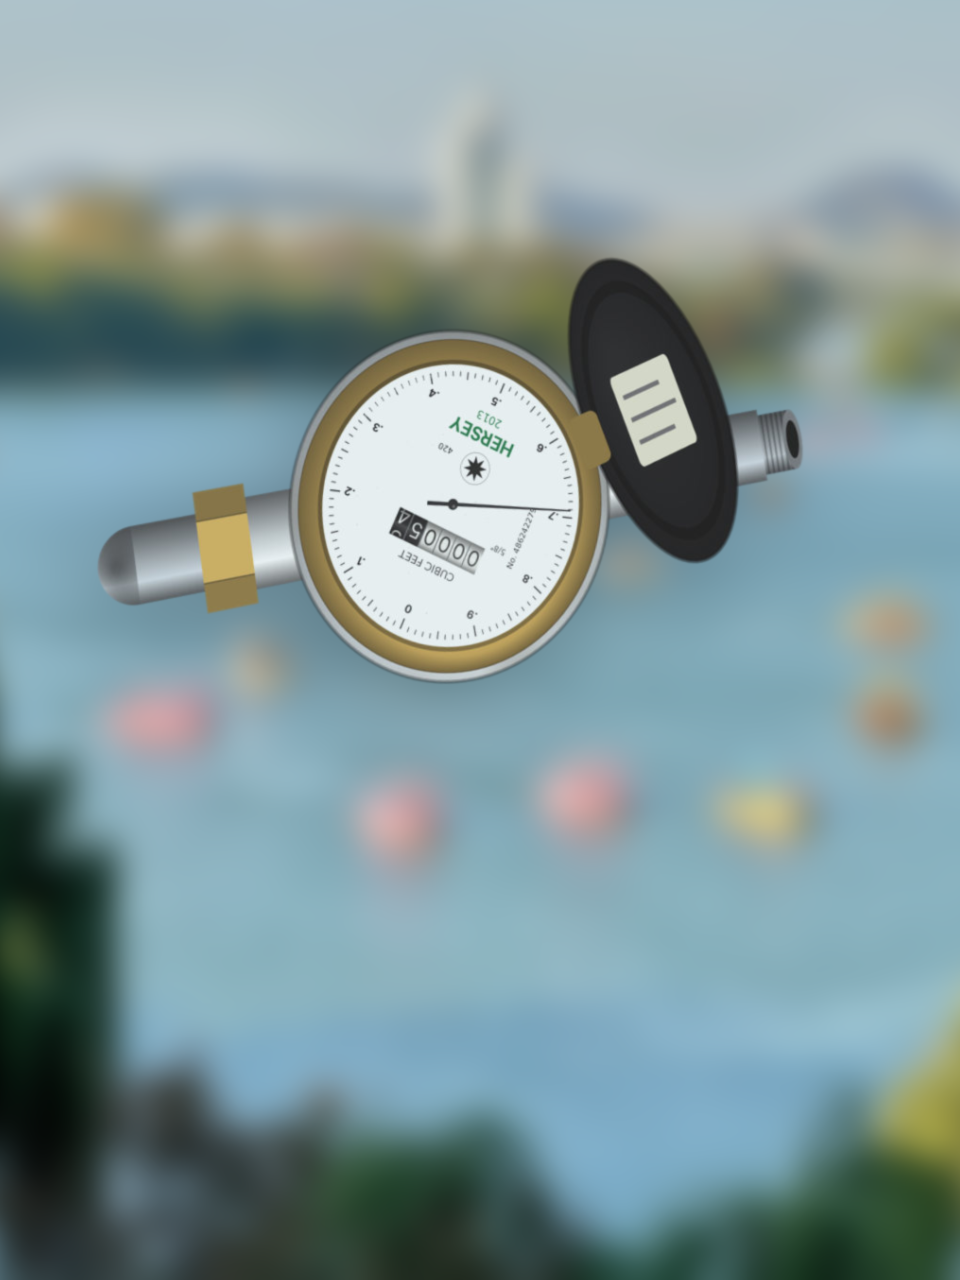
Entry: 53.69 ft³
